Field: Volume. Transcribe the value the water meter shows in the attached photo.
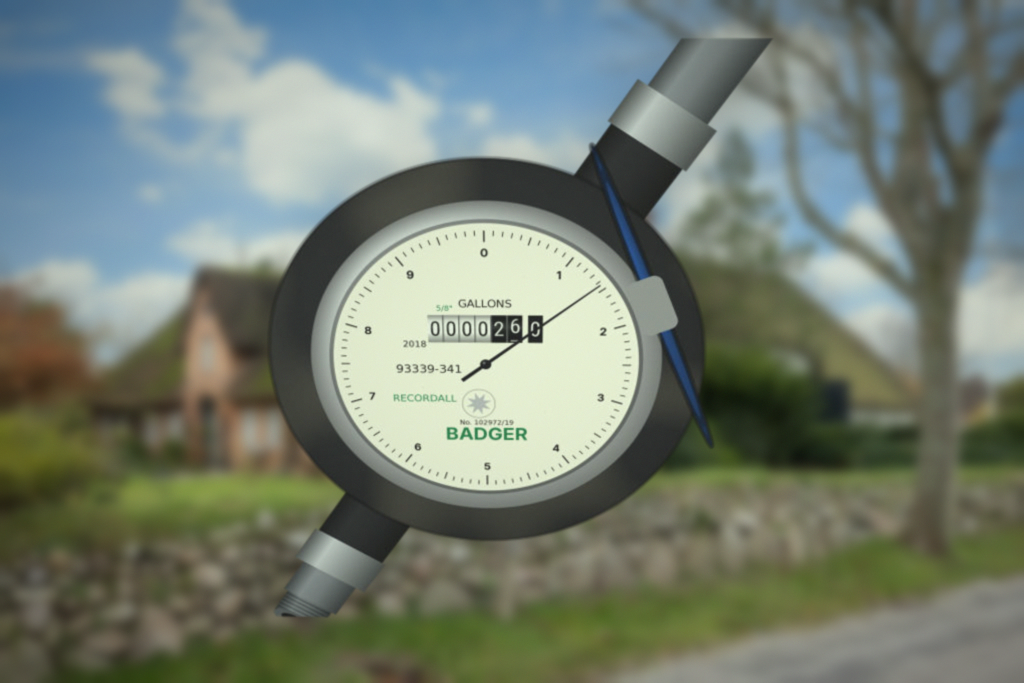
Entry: 261.4 gal
